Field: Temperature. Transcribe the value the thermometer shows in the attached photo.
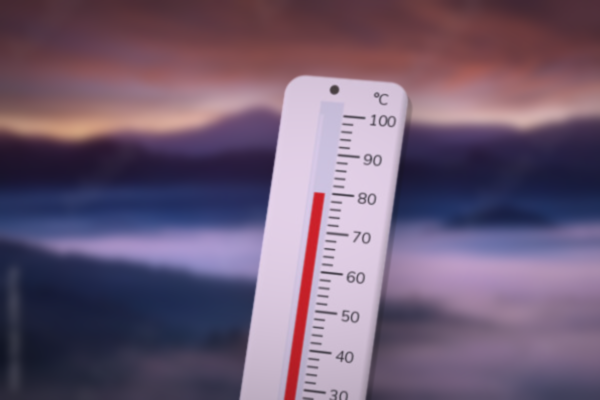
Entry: 80 °C
